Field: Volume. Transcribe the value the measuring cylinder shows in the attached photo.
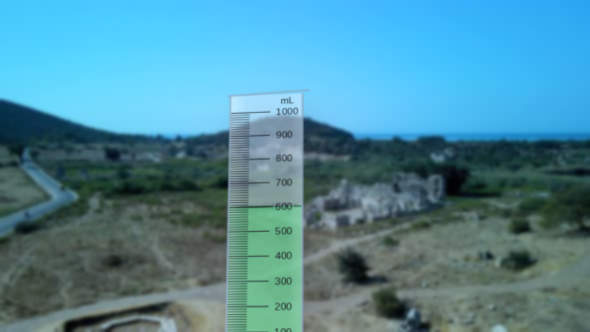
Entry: 600 mL
